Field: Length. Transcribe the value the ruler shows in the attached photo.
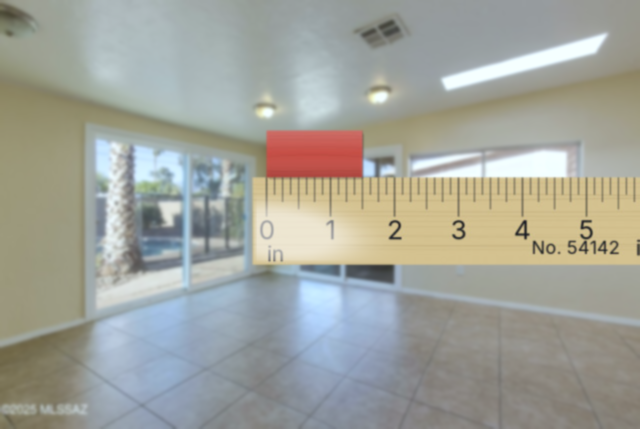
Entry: 1.5 in
